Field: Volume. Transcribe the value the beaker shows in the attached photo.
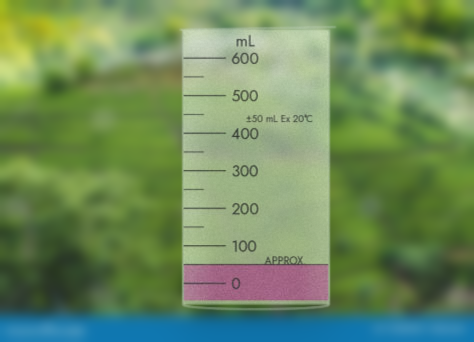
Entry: 50 mL
